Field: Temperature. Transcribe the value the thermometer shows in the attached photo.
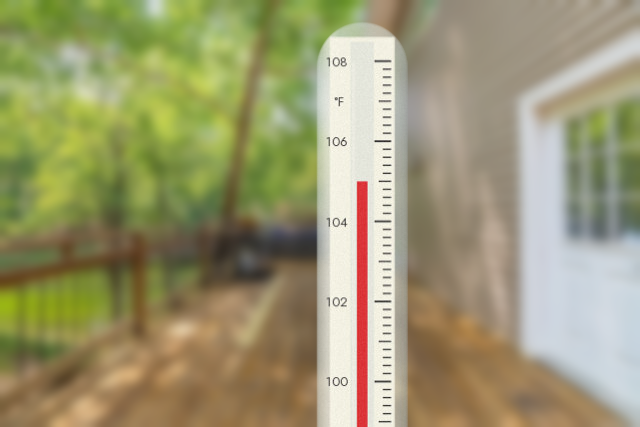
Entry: 105 °F
